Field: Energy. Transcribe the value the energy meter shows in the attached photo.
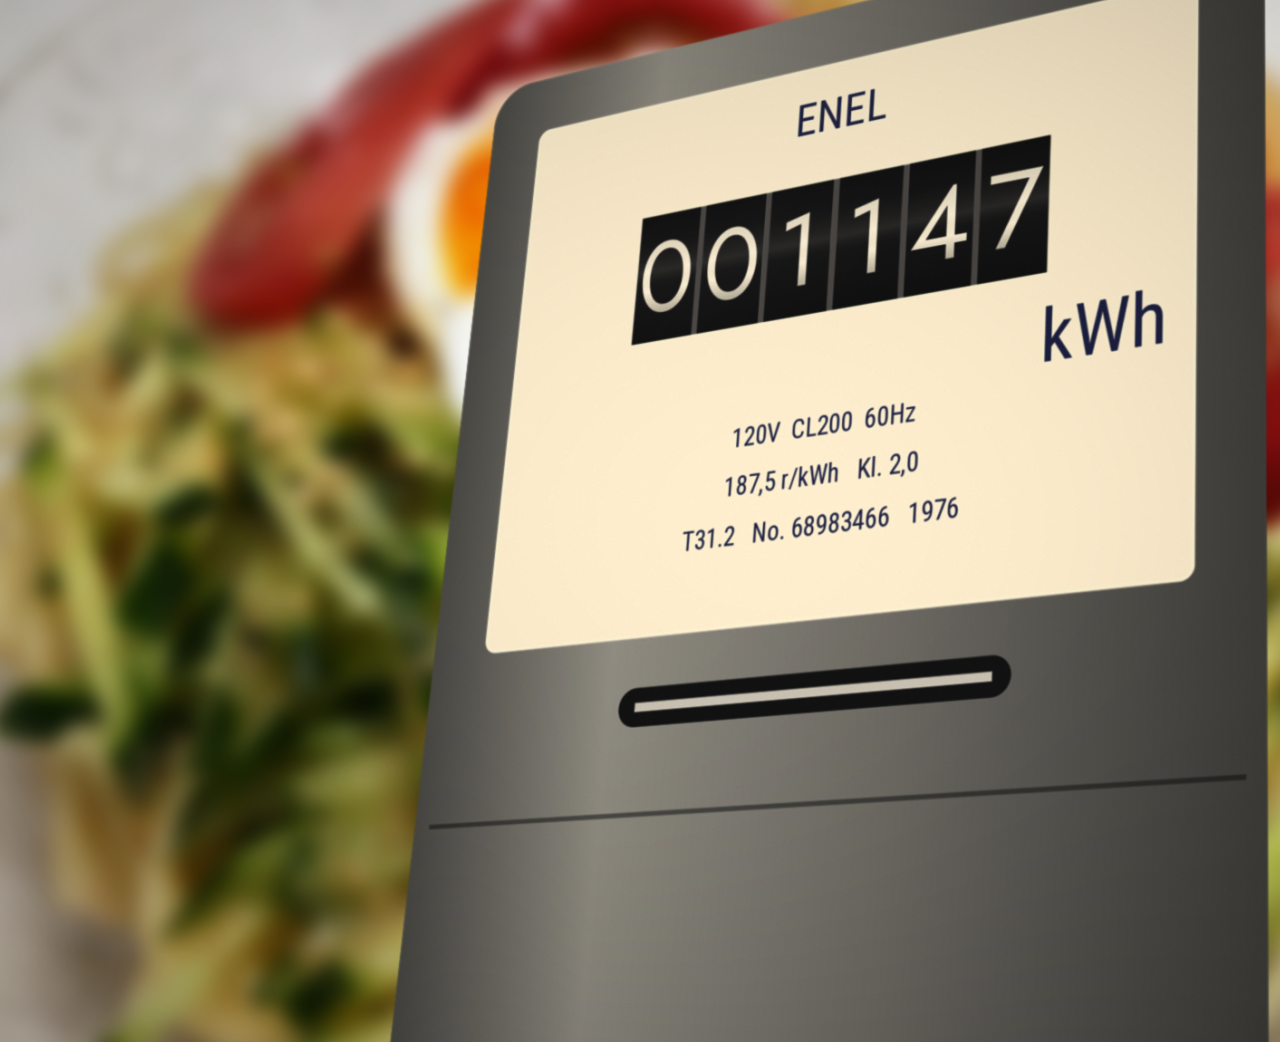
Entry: 1147 kWh
